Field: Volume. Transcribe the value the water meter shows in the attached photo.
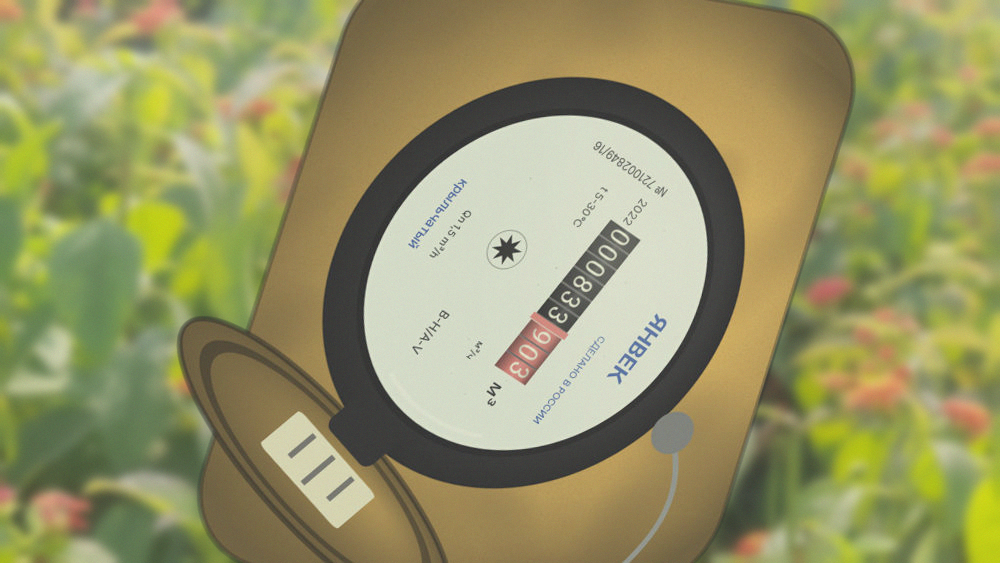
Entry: 833.903 m³
